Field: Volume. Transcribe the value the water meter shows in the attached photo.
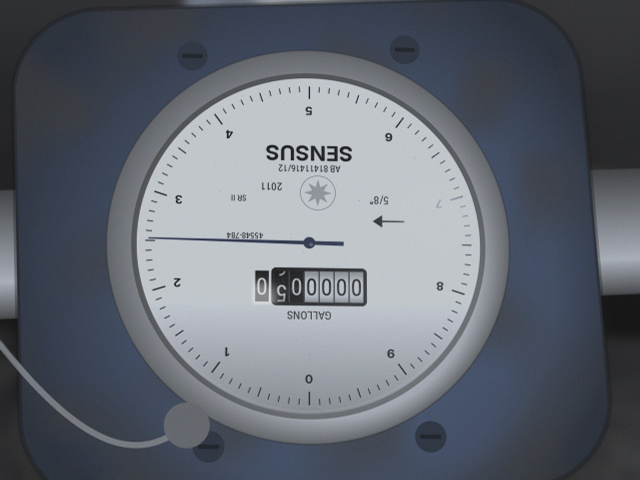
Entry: 52.5 gal
